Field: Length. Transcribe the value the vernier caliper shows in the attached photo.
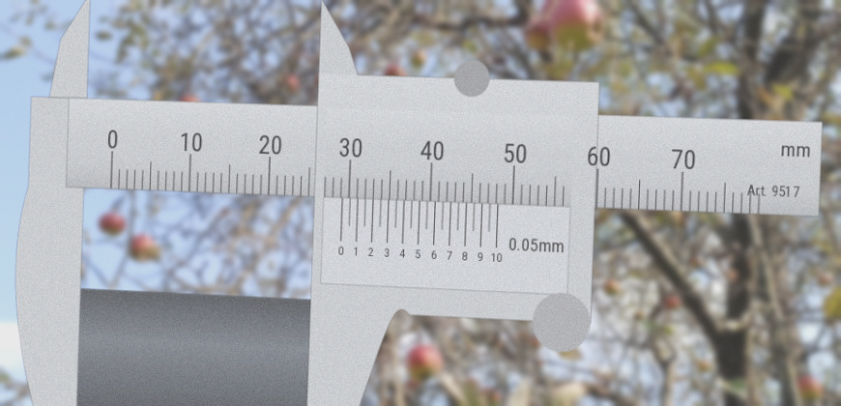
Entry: 29.2 mm
